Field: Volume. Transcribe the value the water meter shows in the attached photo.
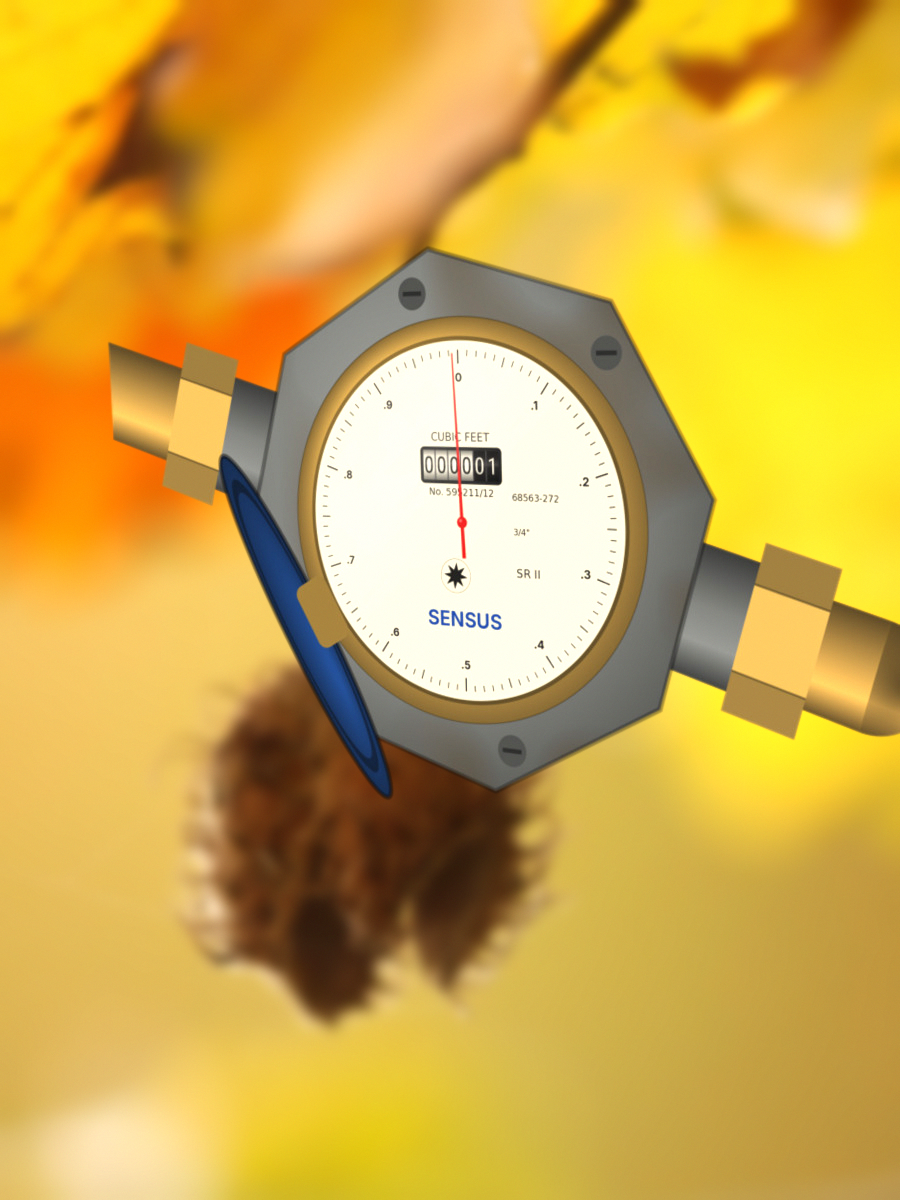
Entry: 0.99 ft³
